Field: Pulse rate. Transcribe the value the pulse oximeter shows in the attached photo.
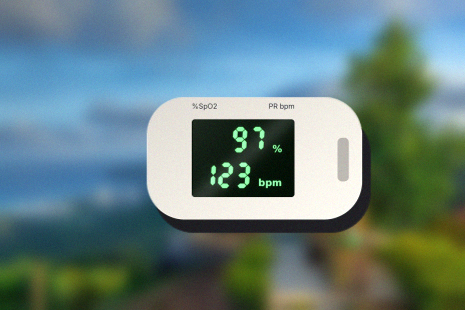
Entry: 123 bpm
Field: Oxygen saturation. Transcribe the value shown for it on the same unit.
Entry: 97 %
